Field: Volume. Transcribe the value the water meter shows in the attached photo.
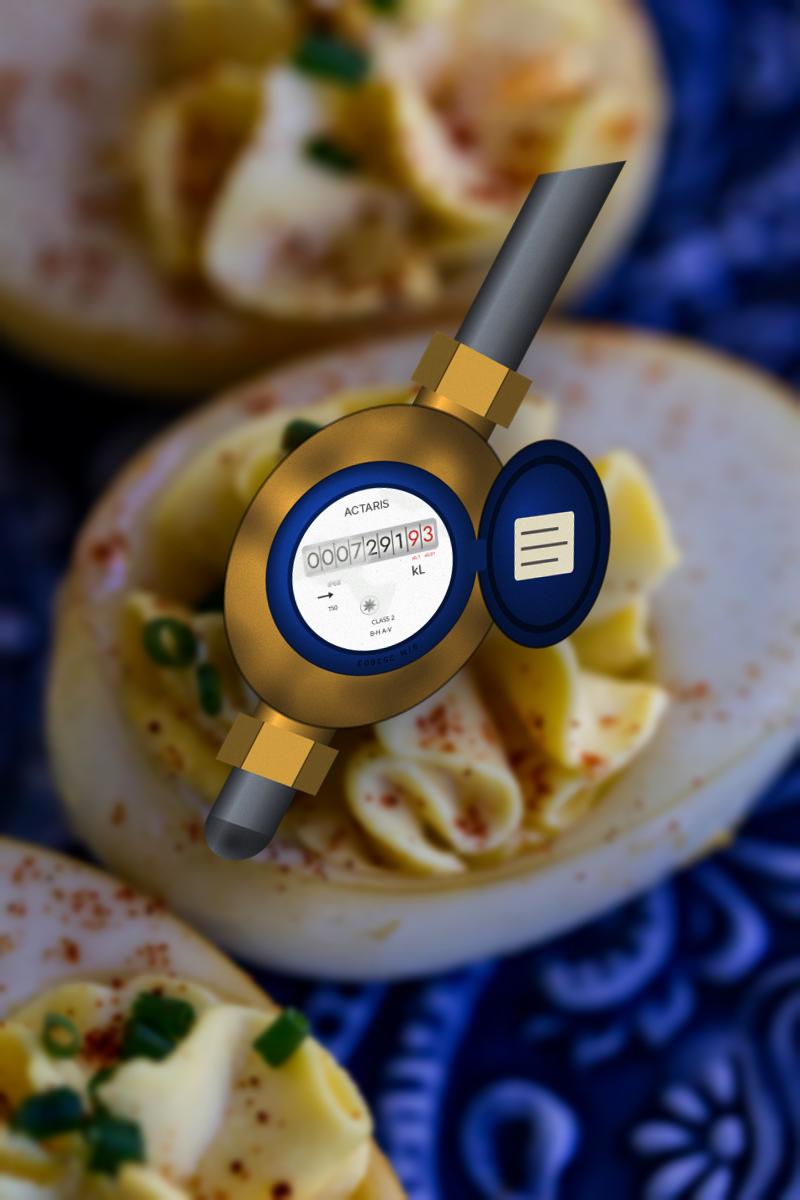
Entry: 7291.93 kL
